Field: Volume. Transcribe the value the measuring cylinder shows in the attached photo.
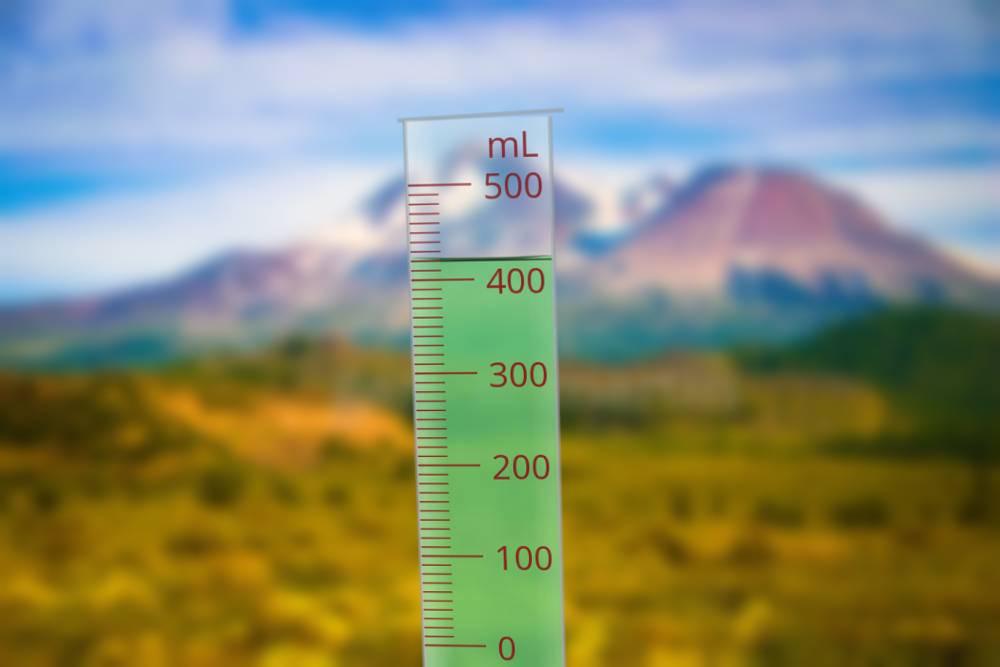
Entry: 420 mL
